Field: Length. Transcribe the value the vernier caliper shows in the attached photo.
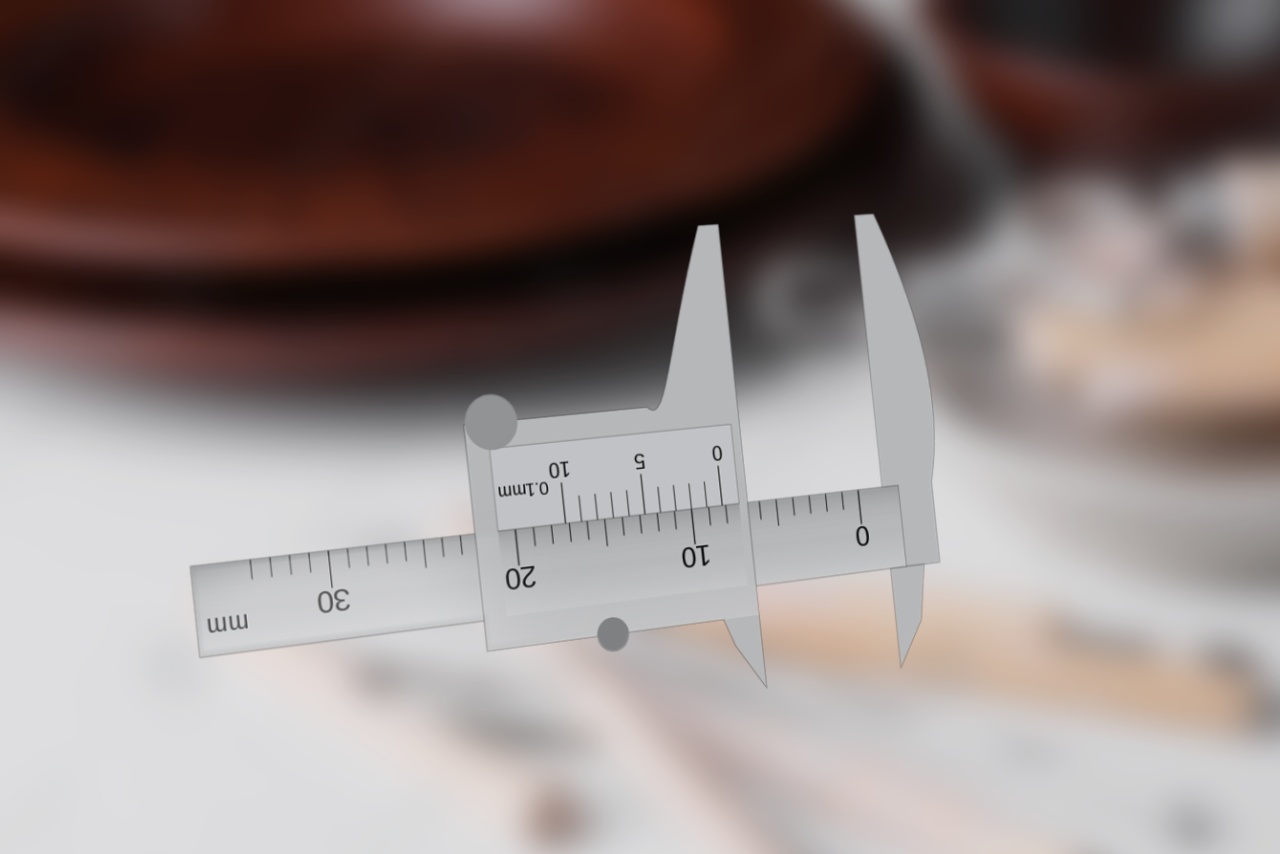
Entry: 8.2 mm
